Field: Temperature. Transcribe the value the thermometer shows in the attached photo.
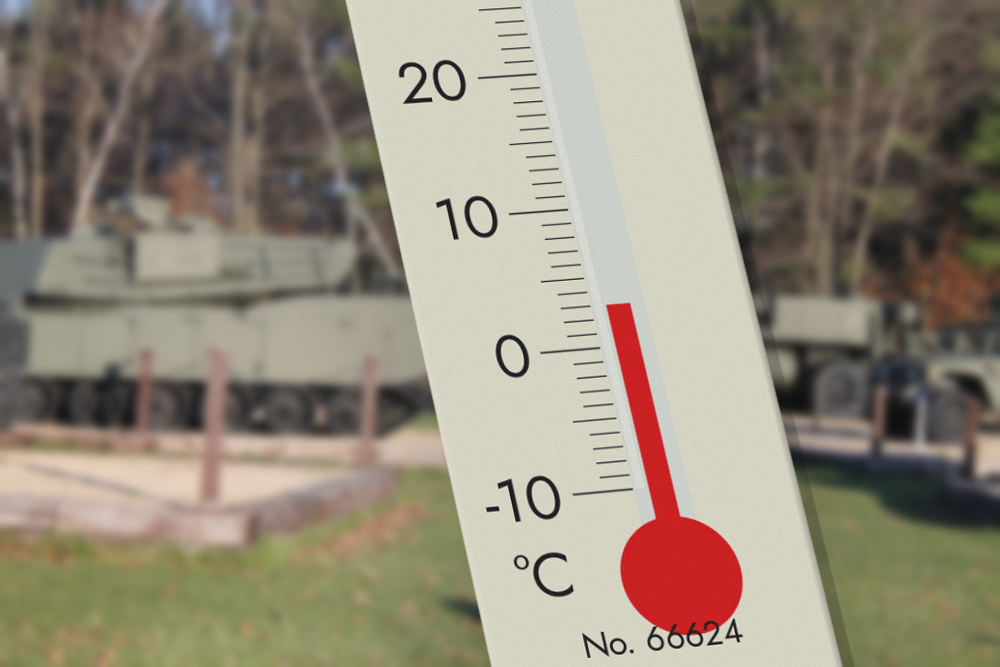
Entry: 3 °C
